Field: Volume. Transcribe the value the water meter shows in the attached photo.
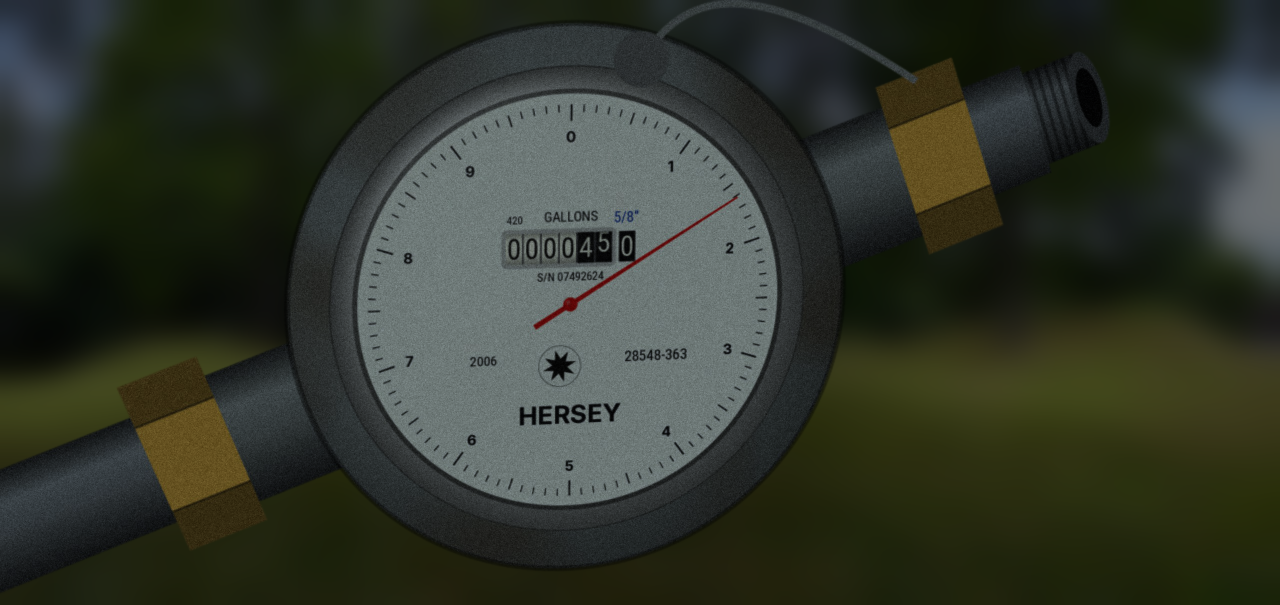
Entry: 451.6 gal
